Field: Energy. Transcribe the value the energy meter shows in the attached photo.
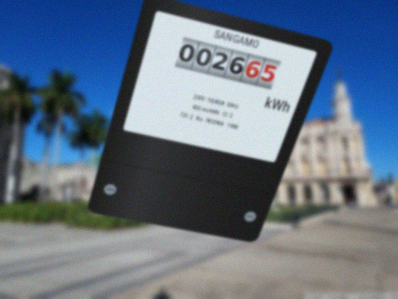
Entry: 26.65 kWh
